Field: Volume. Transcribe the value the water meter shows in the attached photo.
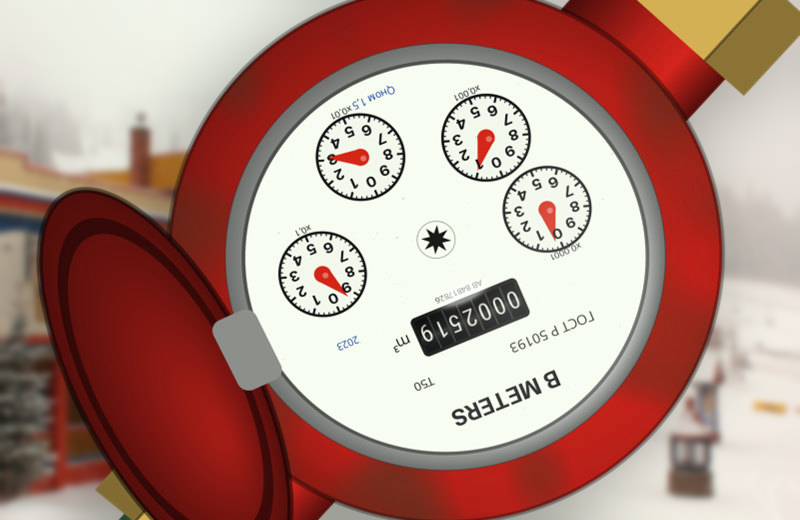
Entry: 2518.9310 m³
